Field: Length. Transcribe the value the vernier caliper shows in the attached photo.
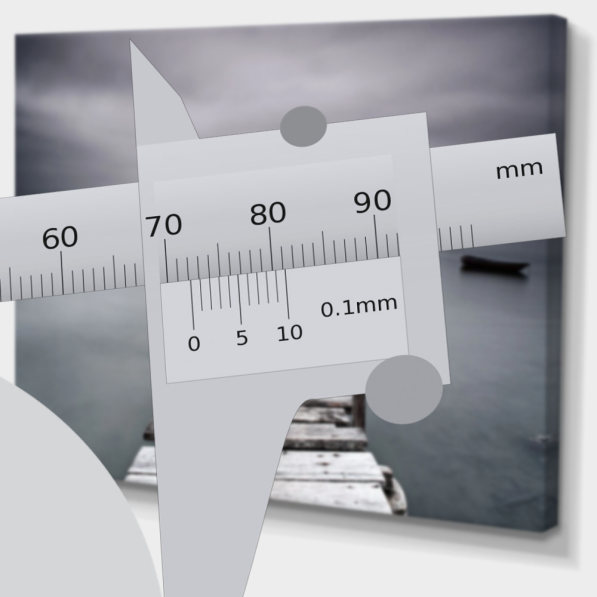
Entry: 72.2 mm
